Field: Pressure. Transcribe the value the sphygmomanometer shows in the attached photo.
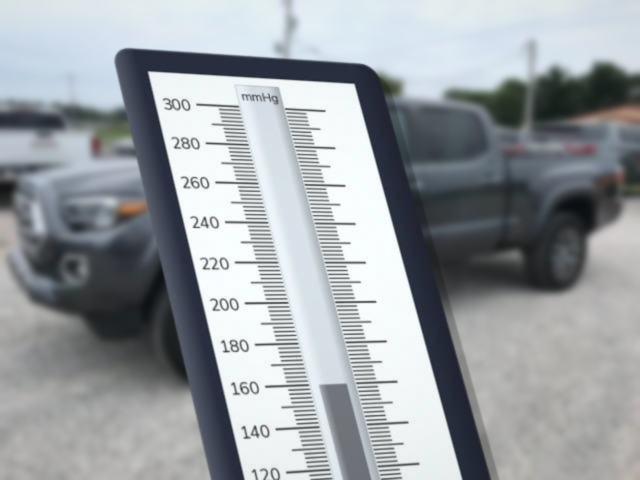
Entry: 160 mmHg
